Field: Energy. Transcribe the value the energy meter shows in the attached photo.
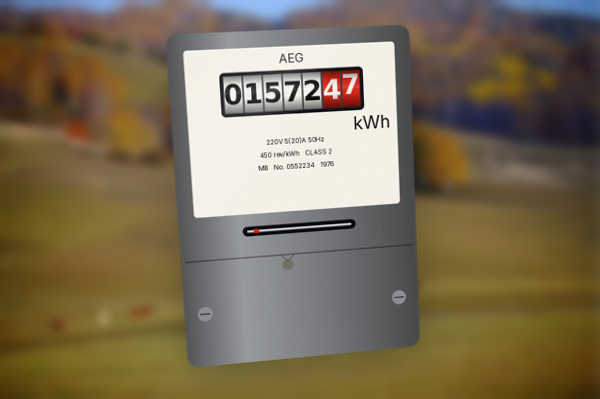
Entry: 1572.47 kWh
